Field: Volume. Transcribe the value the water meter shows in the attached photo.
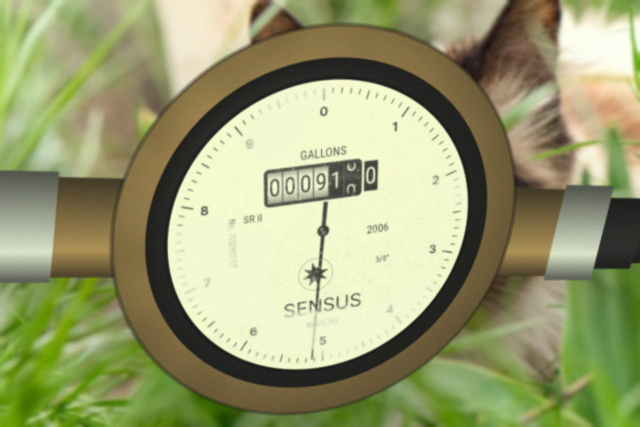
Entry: 9185.1 gal
